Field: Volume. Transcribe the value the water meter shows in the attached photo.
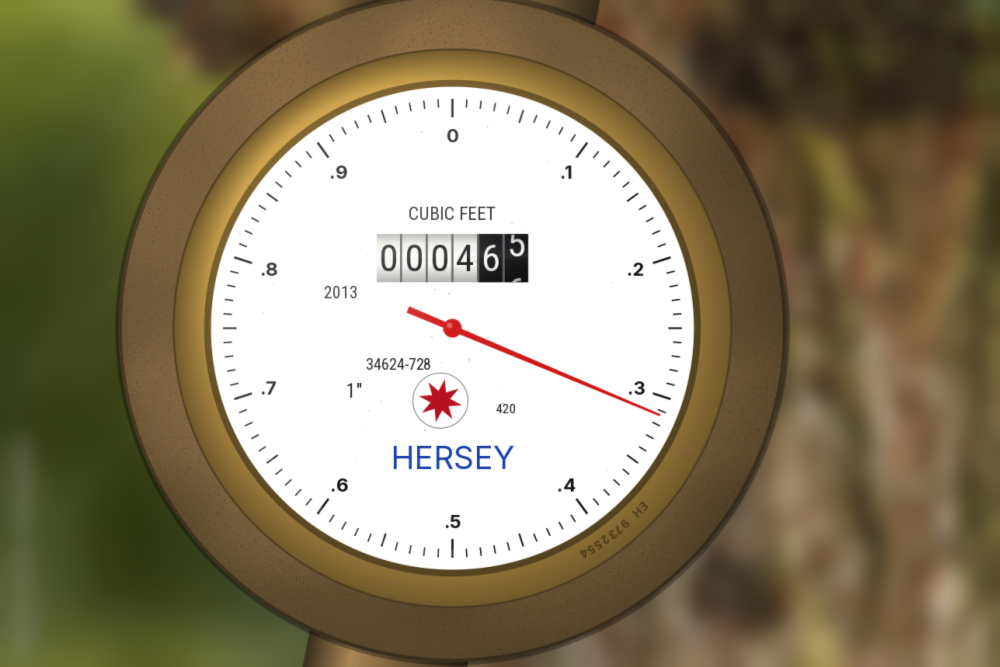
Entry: 465.31 ft³
